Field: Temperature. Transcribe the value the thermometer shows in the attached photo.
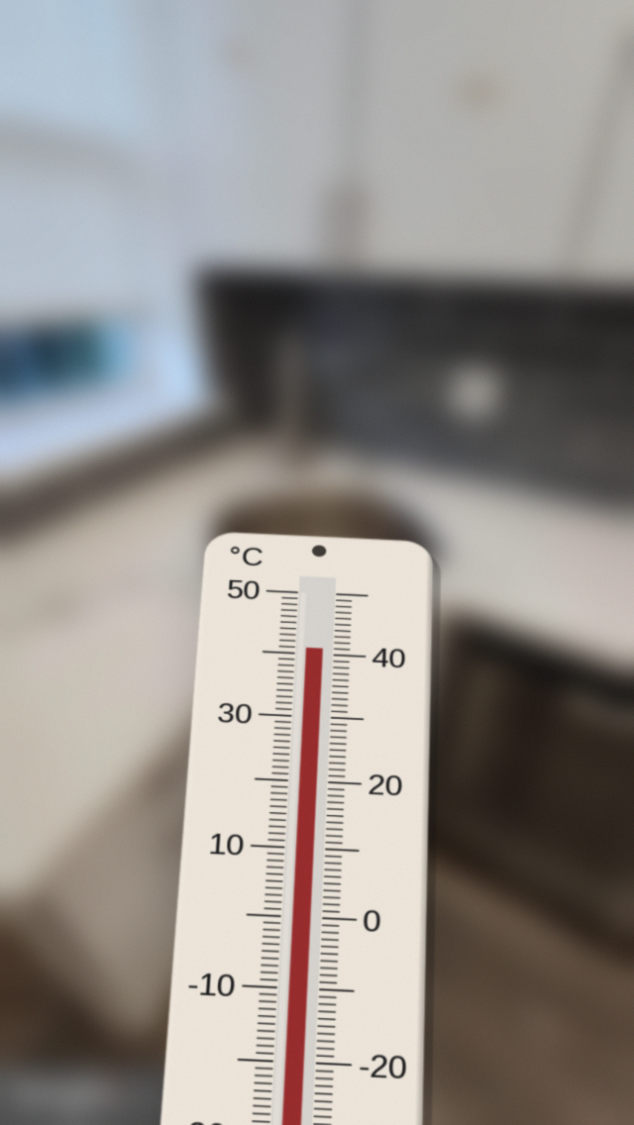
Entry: 41 °C
